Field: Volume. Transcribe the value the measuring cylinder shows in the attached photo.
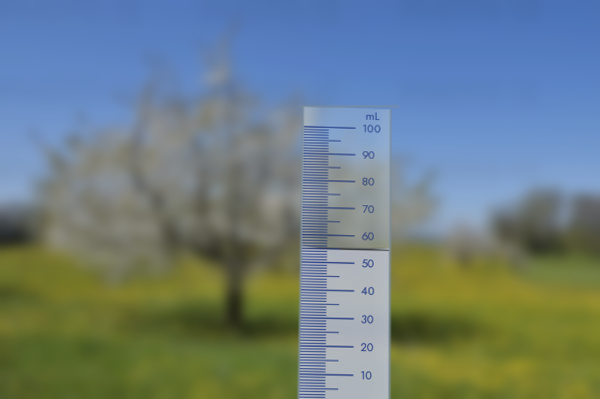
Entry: 55 mL
